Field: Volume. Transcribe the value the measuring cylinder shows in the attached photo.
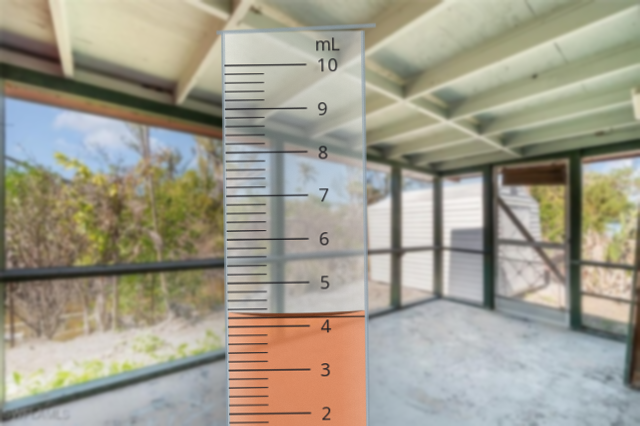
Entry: 4.2 mL
